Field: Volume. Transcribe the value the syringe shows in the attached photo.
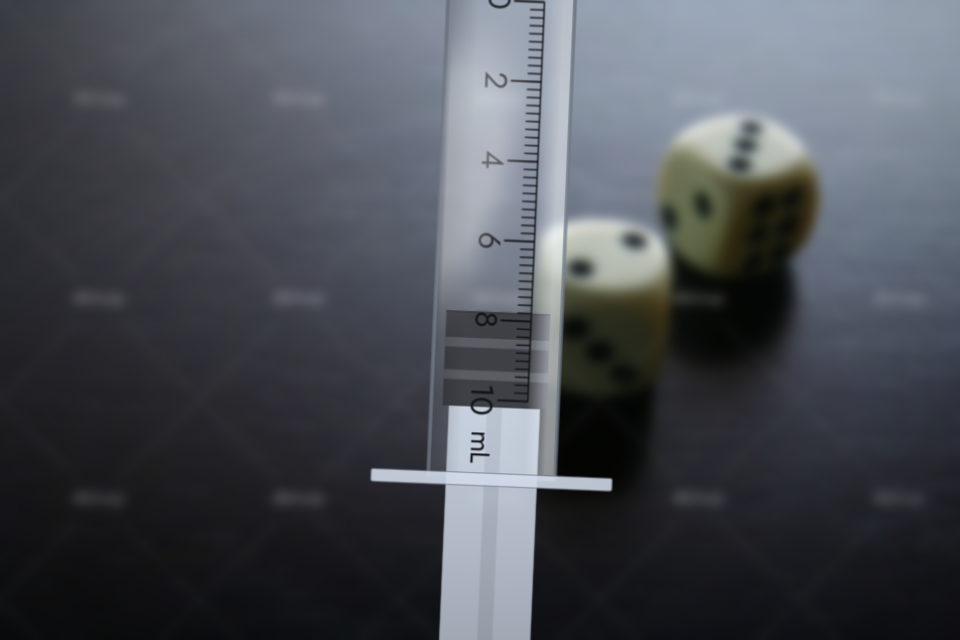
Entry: 7.8 mL
